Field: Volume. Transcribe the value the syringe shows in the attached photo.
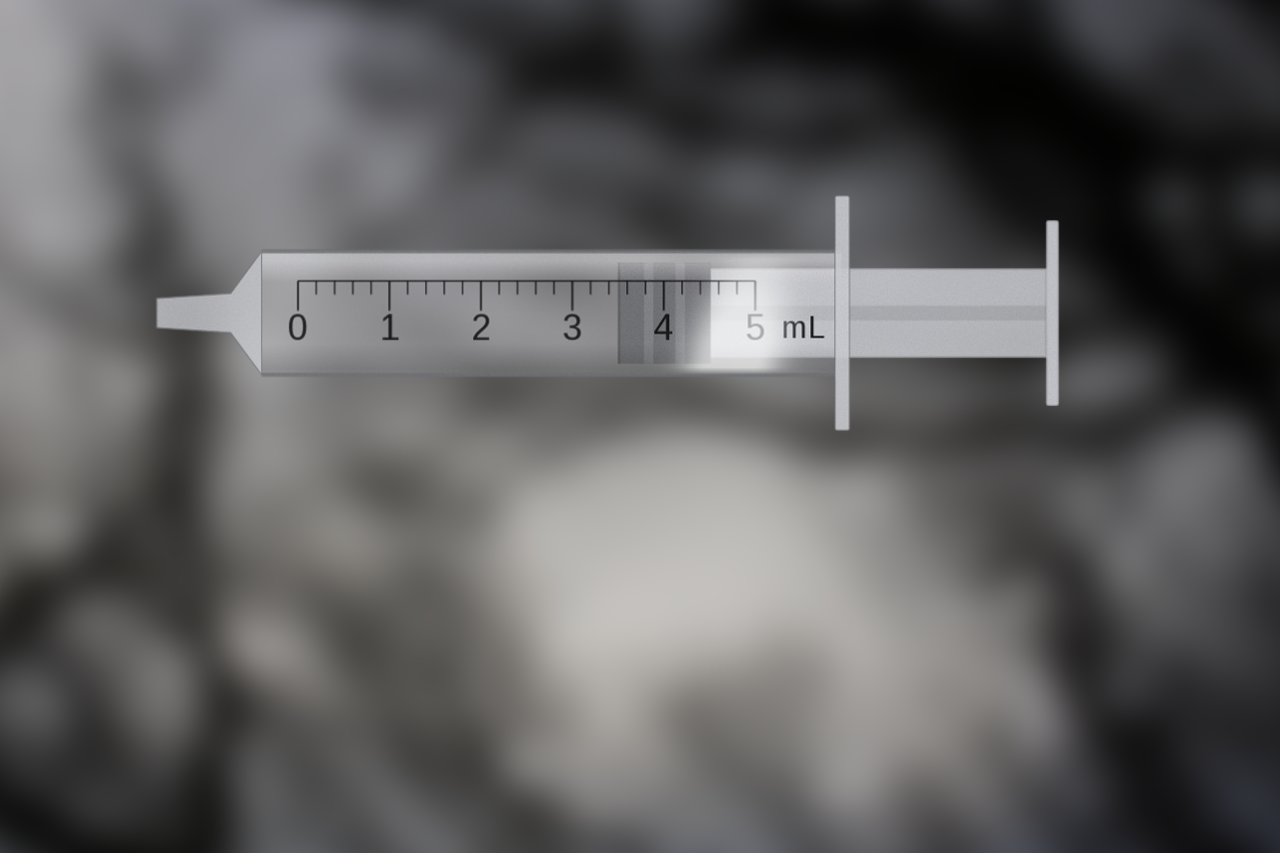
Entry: 3.5 mL
